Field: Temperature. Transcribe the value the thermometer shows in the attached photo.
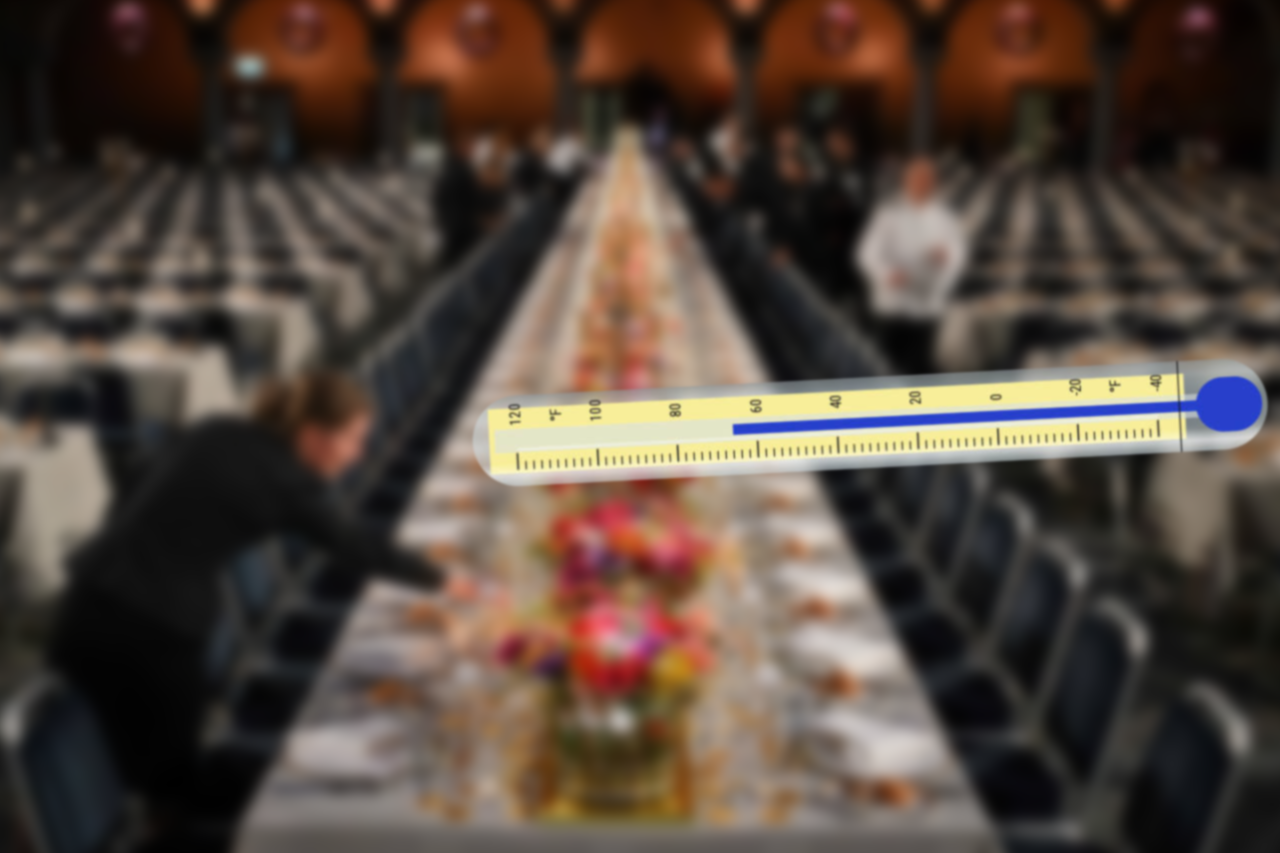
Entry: 66 °F
